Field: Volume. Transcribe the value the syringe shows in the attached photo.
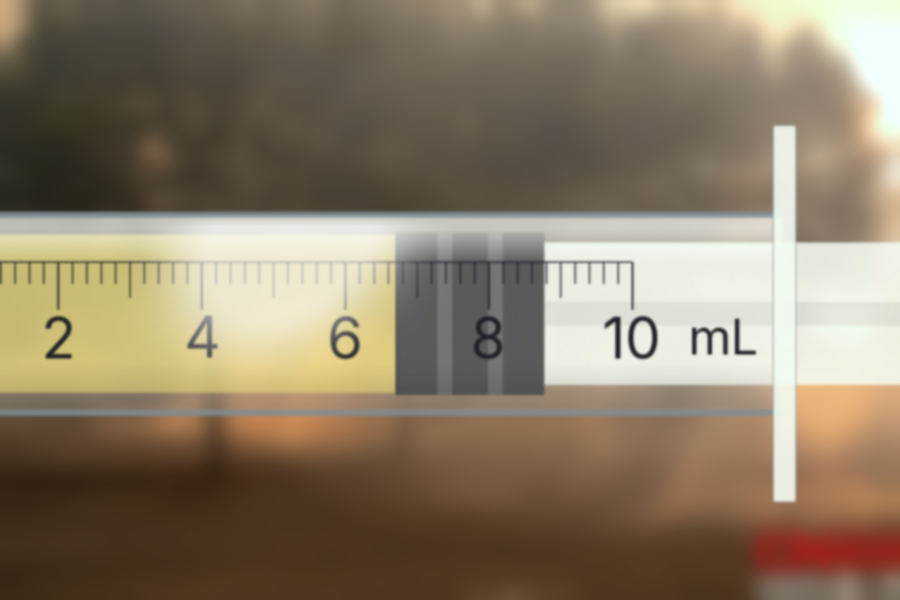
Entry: 6.7 mL
